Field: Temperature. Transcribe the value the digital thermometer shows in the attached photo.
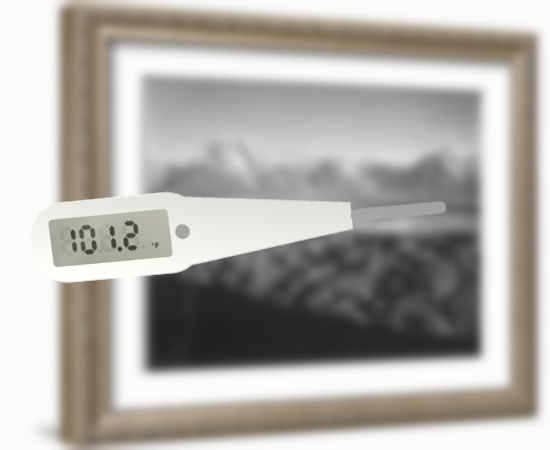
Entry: 101.2 °F
